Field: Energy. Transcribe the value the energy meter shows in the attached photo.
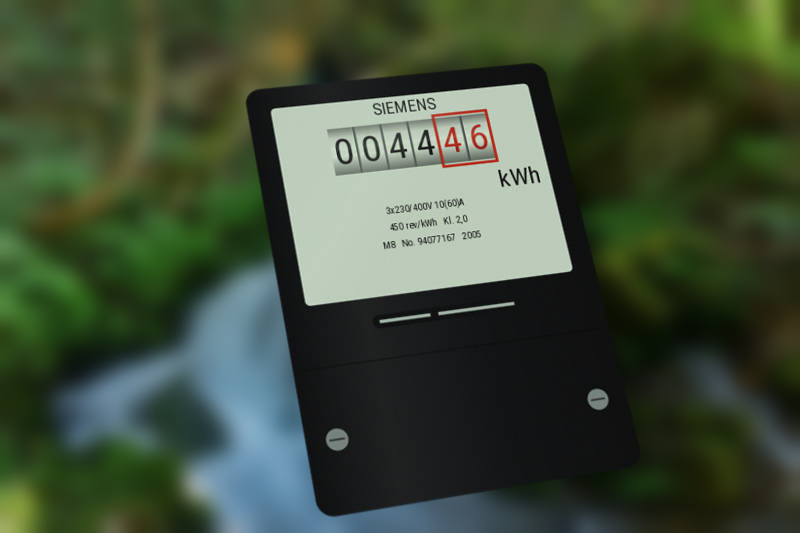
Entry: 44.46 kWh
